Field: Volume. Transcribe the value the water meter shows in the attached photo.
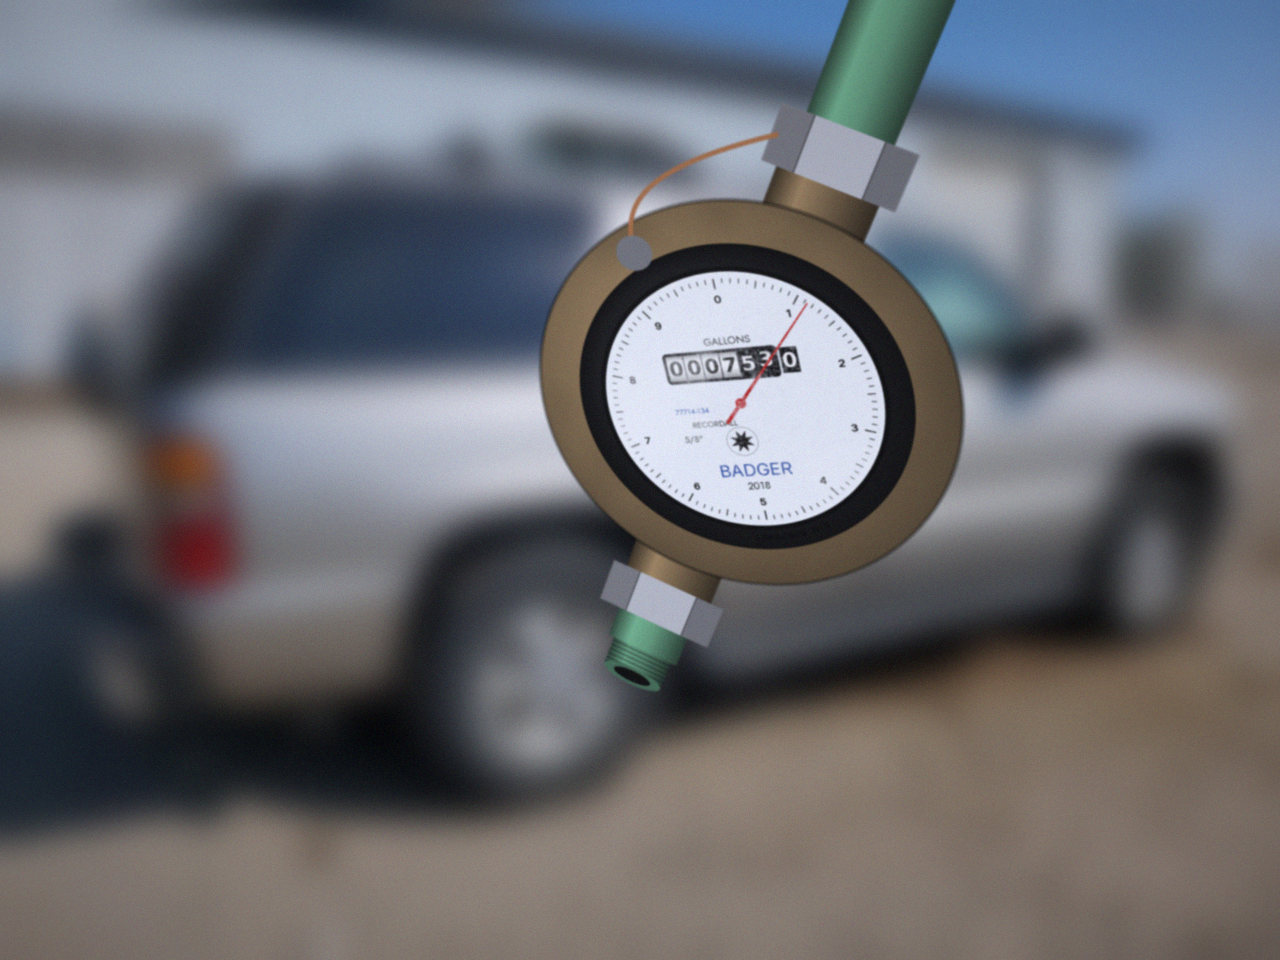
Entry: 7531.1 gal
